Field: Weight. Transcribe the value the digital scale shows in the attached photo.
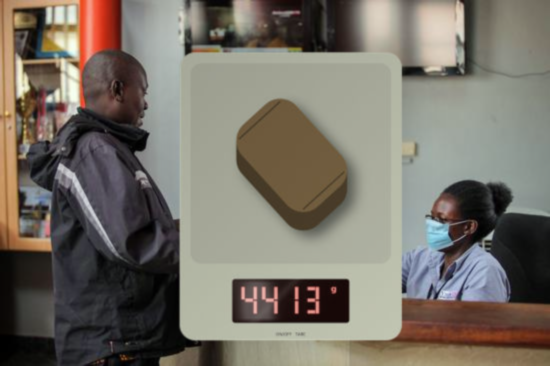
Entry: 4413 g
